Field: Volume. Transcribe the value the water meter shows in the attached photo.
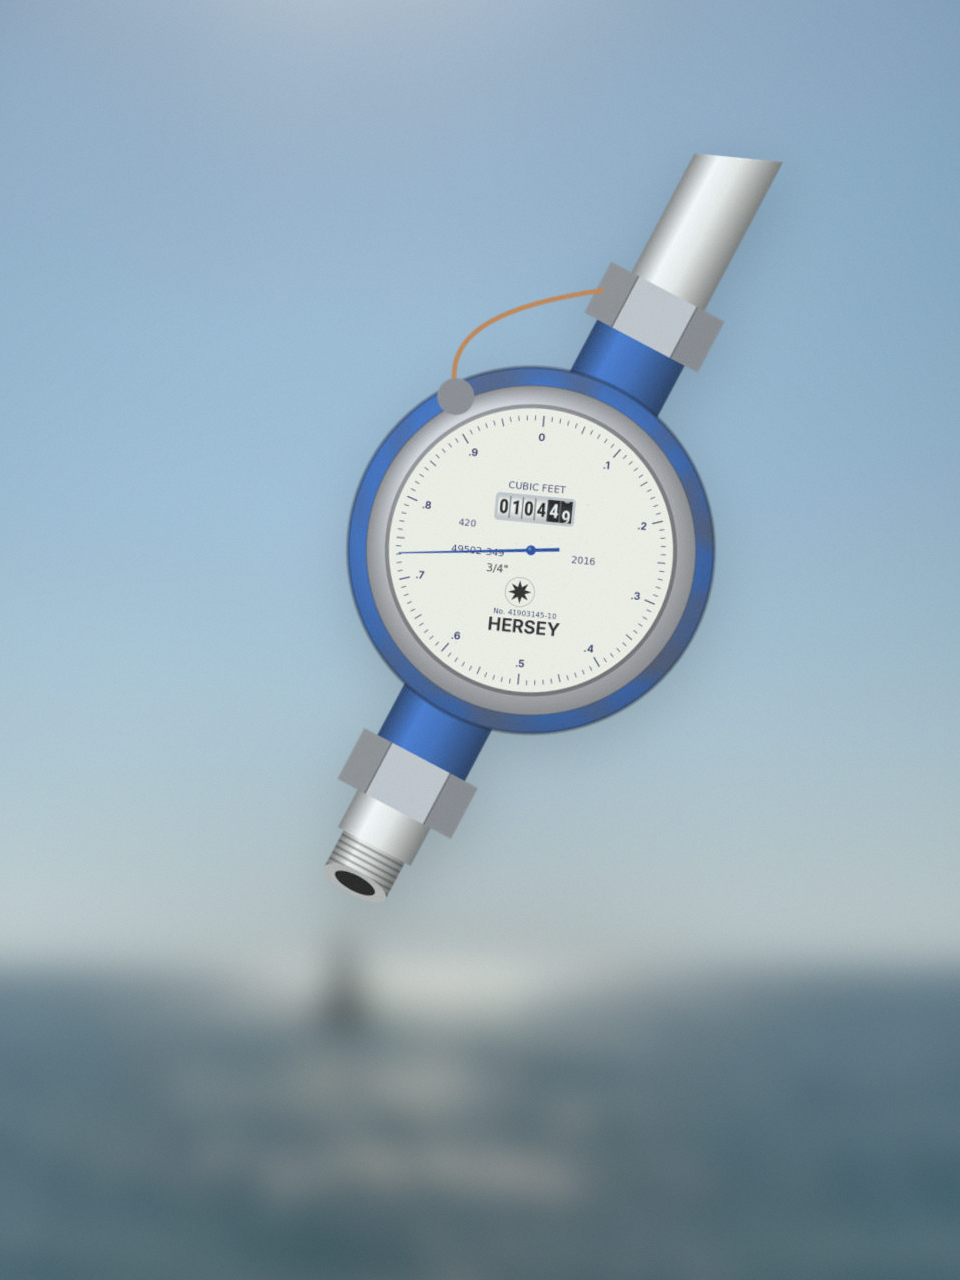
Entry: 10448.73 ft³
